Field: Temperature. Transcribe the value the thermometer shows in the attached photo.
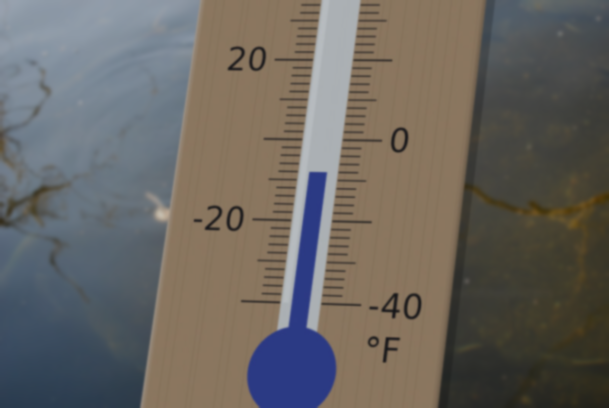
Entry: -8 °F
